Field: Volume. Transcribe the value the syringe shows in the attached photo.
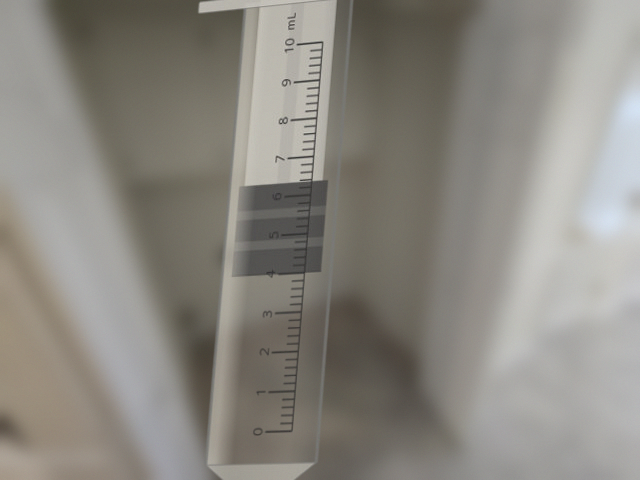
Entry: 4 mL
